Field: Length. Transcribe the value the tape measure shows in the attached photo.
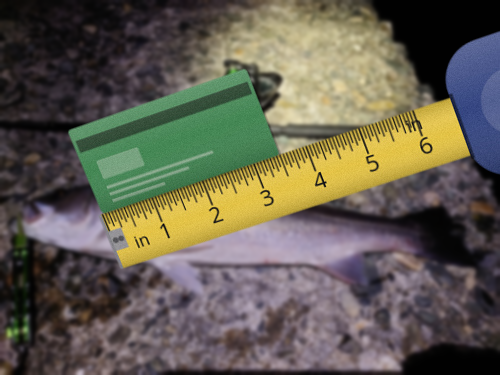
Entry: 3.5 in
